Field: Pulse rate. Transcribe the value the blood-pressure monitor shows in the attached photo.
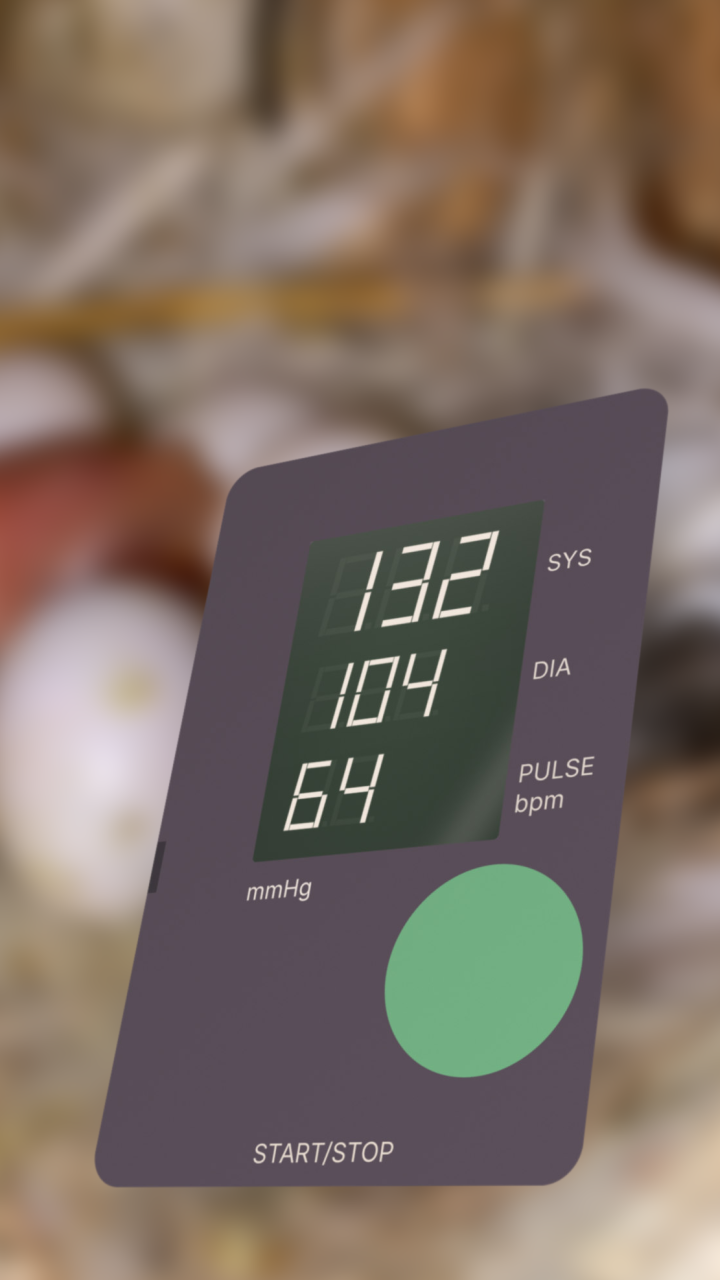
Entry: 64 bpm
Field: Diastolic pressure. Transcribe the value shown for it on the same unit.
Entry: 104 mmHg
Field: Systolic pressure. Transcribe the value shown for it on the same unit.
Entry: 132 mmHg
